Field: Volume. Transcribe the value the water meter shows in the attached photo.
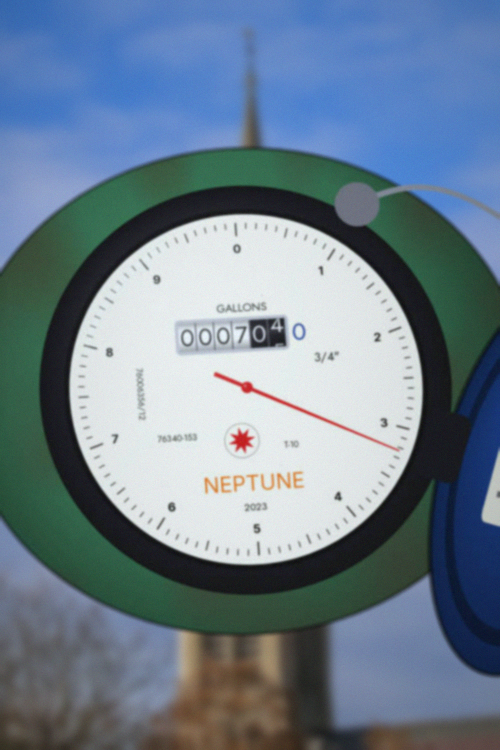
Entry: 7043.2 gal
